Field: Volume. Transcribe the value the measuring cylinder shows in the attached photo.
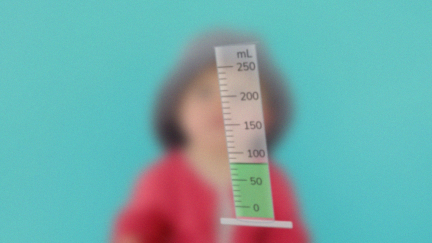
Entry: 80 mL
